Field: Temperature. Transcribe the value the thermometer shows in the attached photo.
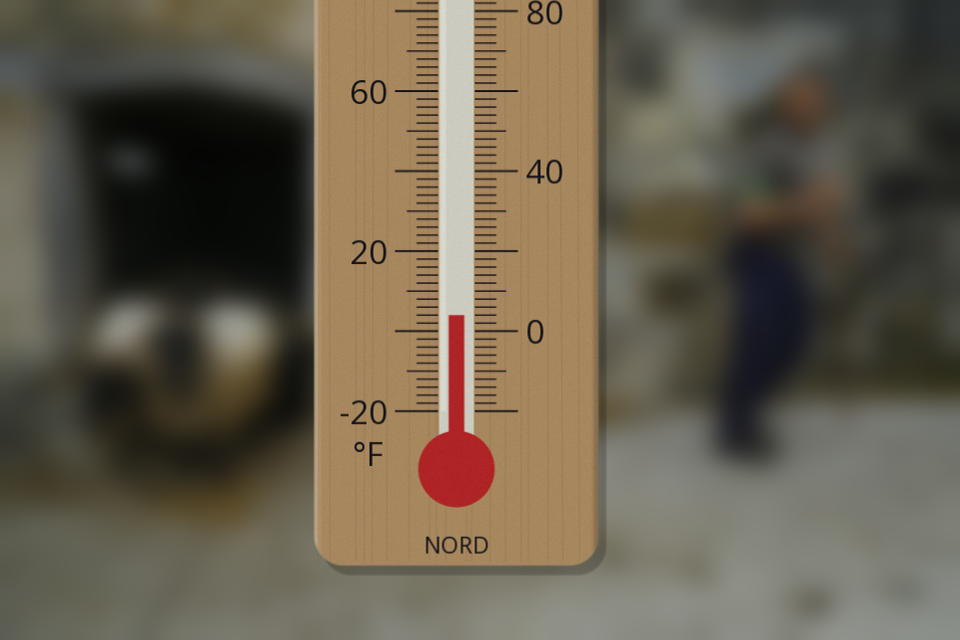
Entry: 4 °F
